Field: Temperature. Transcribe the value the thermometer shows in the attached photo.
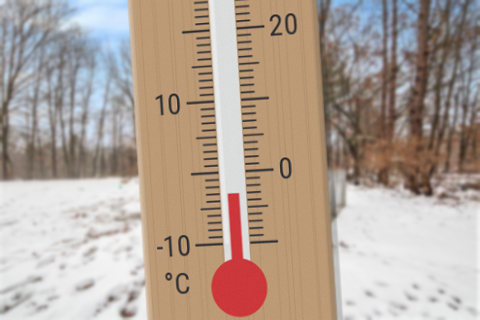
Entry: -3 °C
